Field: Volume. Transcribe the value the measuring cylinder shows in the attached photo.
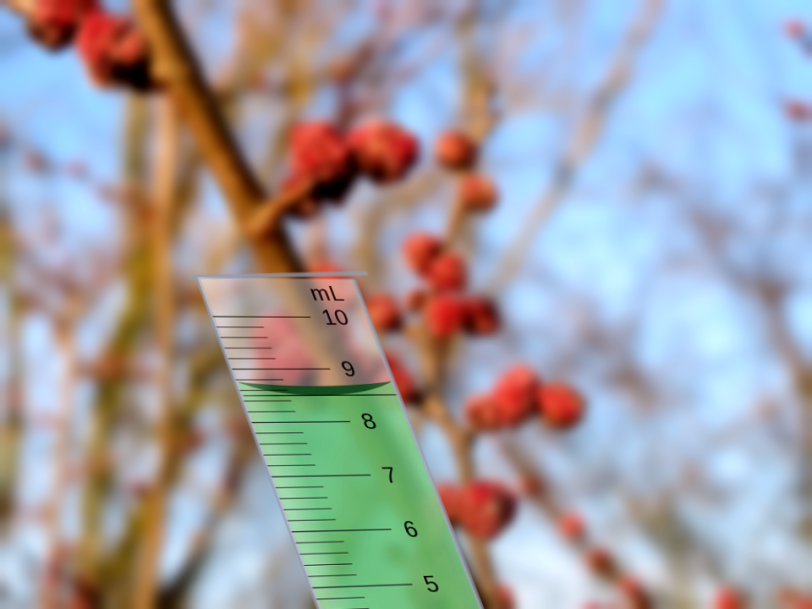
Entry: 8.5 mL
